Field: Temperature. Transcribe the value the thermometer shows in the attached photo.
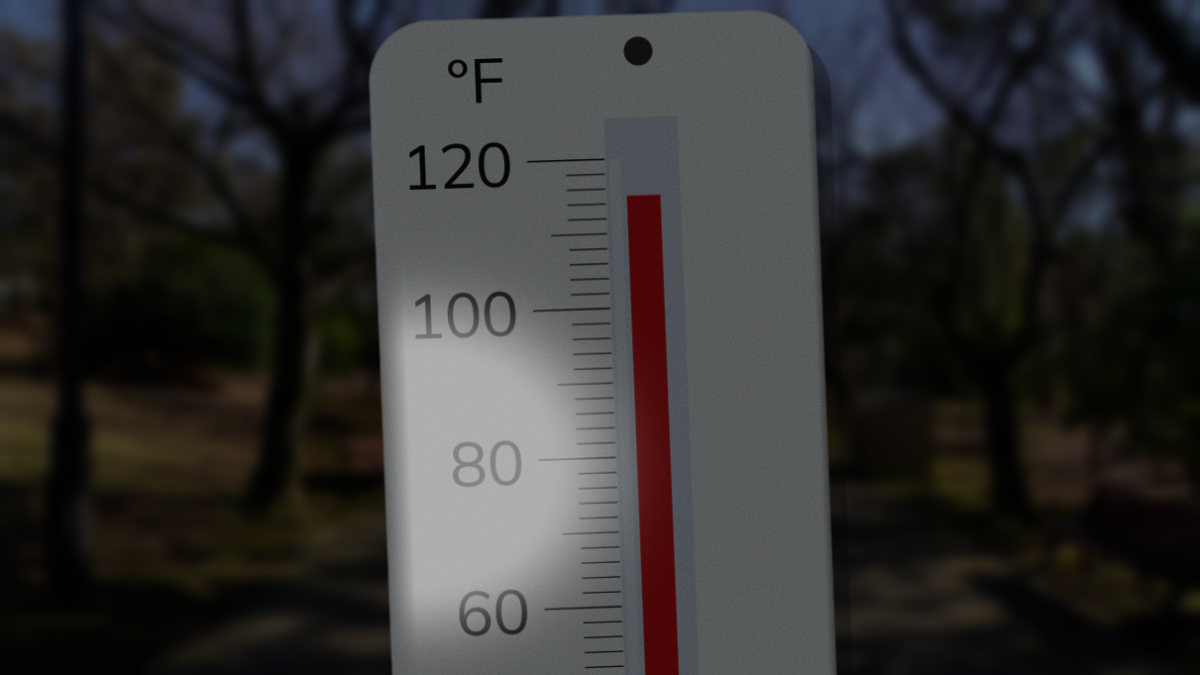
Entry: 115 °F
